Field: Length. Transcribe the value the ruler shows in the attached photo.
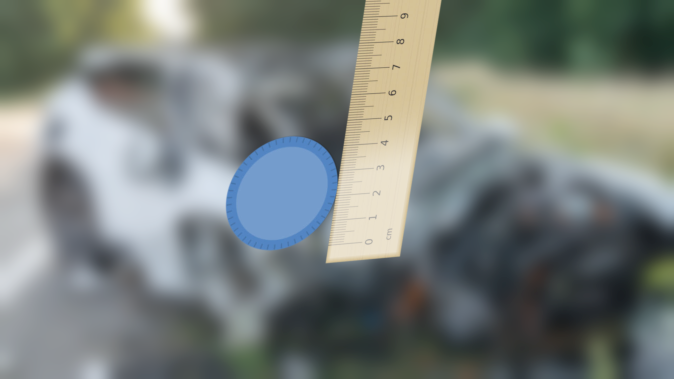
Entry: 4.5 cm
